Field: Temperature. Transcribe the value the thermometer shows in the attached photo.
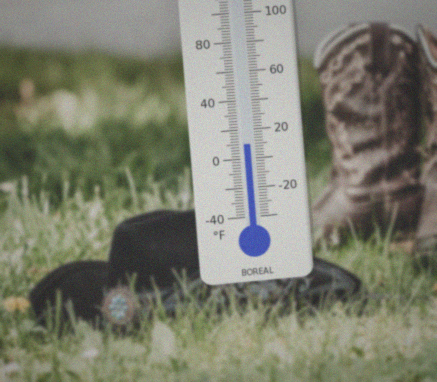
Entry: 10 °F
